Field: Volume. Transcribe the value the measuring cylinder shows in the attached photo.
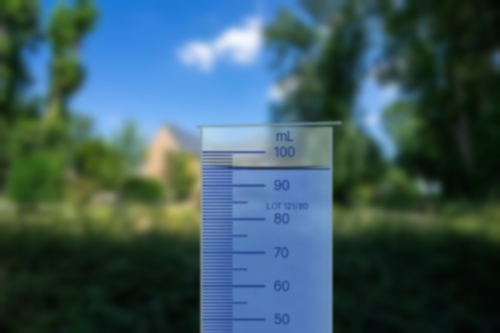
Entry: 95 mL
